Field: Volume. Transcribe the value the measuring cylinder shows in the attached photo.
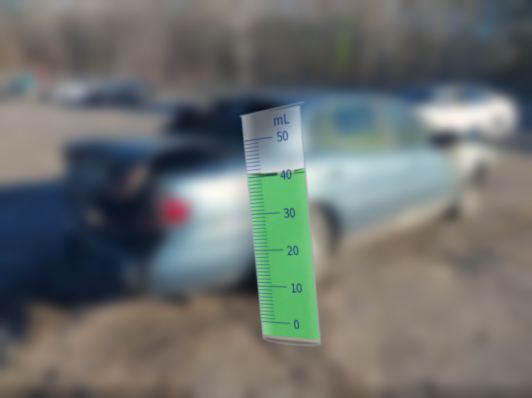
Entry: 40 mL
